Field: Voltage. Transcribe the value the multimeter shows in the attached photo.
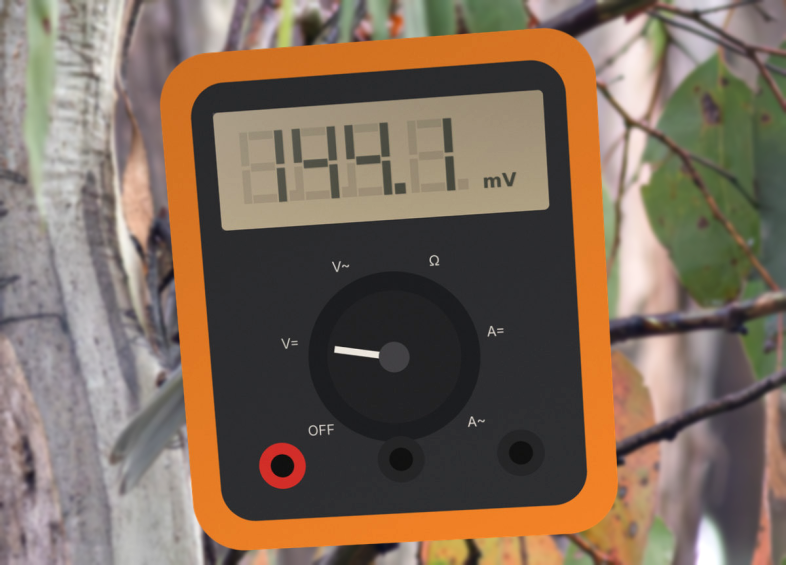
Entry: 144.1 mV
